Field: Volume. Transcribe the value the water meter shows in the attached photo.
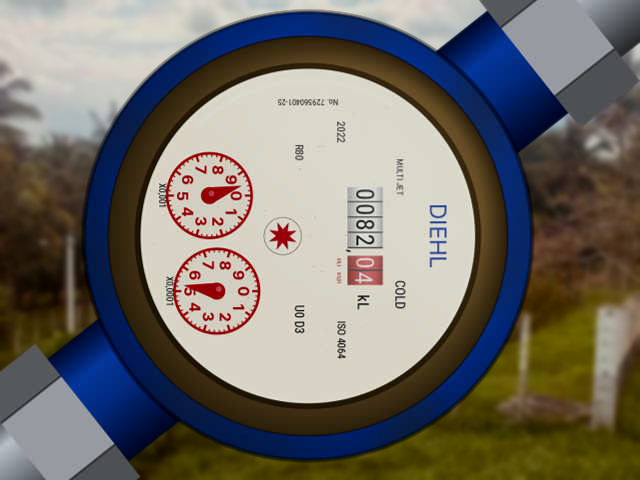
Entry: 82.0395 kL
